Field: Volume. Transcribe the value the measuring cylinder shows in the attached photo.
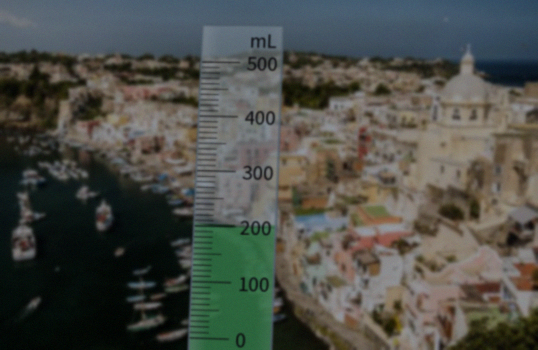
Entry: 200 mL
